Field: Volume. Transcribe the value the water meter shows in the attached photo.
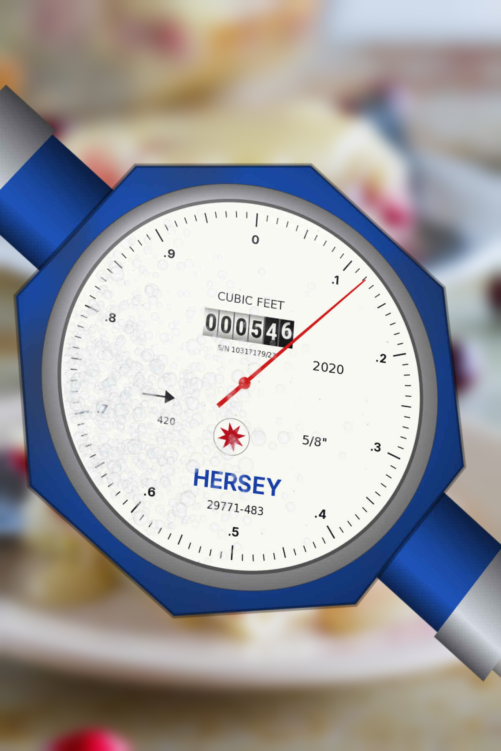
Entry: 546.12 ft³
